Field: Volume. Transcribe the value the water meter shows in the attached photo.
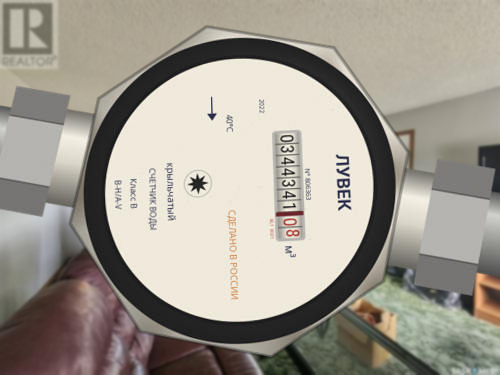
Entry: 344341.08 m³
